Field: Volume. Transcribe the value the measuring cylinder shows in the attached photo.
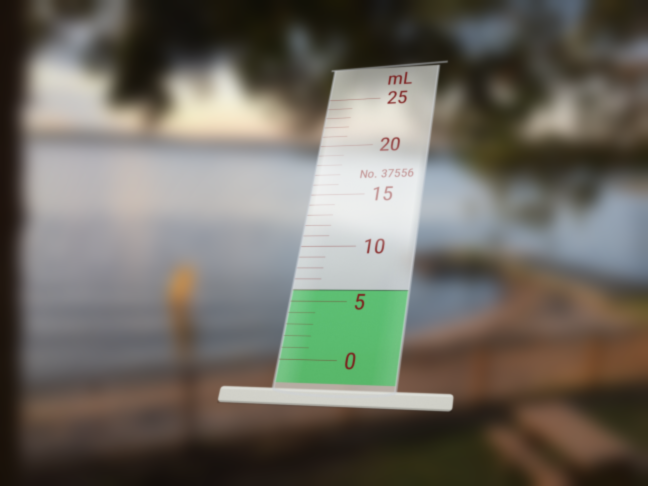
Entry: 6 mL
